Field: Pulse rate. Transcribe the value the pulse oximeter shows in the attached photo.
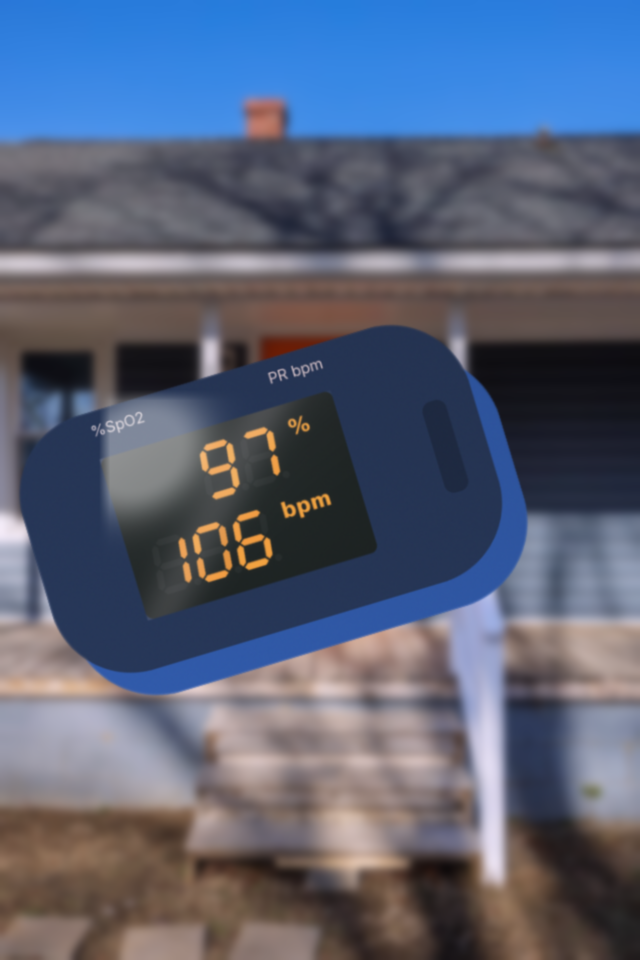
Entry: 106 bpm
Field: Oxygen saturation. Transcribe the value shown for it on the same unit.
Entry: 97 %
